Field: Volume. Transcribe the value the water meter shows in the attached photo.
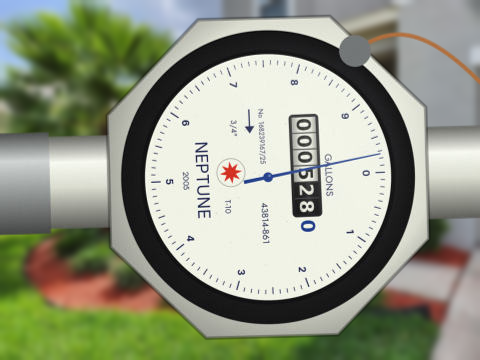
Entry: 5279.7 gal
